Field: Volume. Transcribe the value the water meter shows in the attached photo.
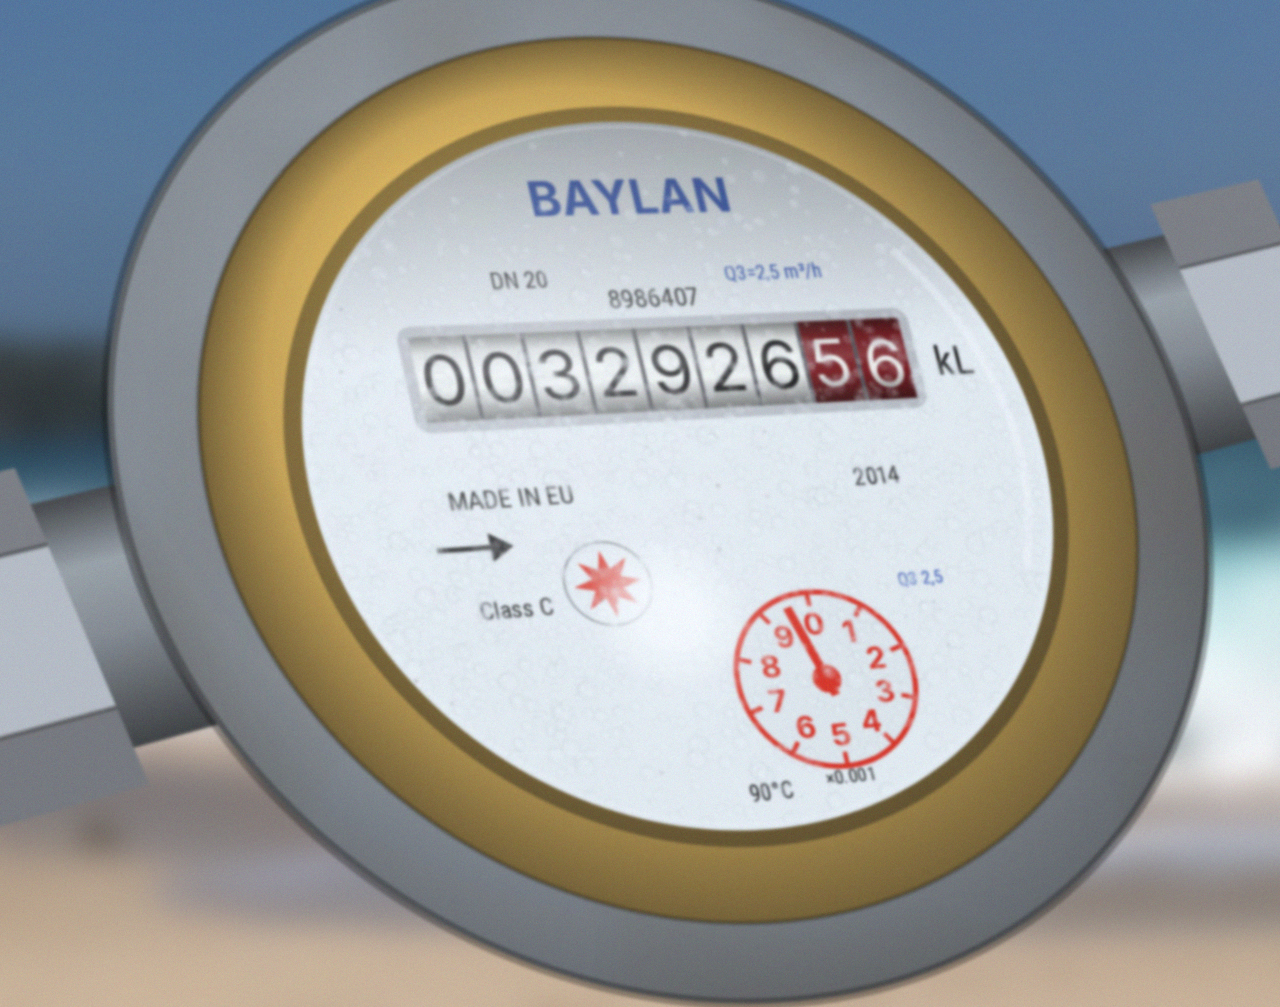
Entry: 32926.559 kL
